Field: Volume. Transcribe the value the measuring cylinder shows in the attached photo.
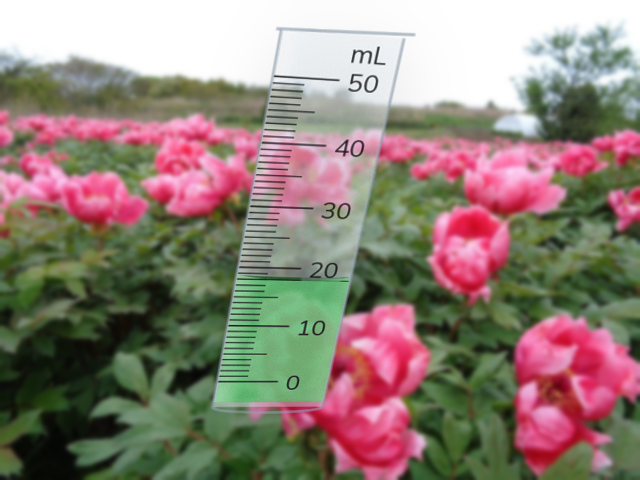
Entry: 18 mL
